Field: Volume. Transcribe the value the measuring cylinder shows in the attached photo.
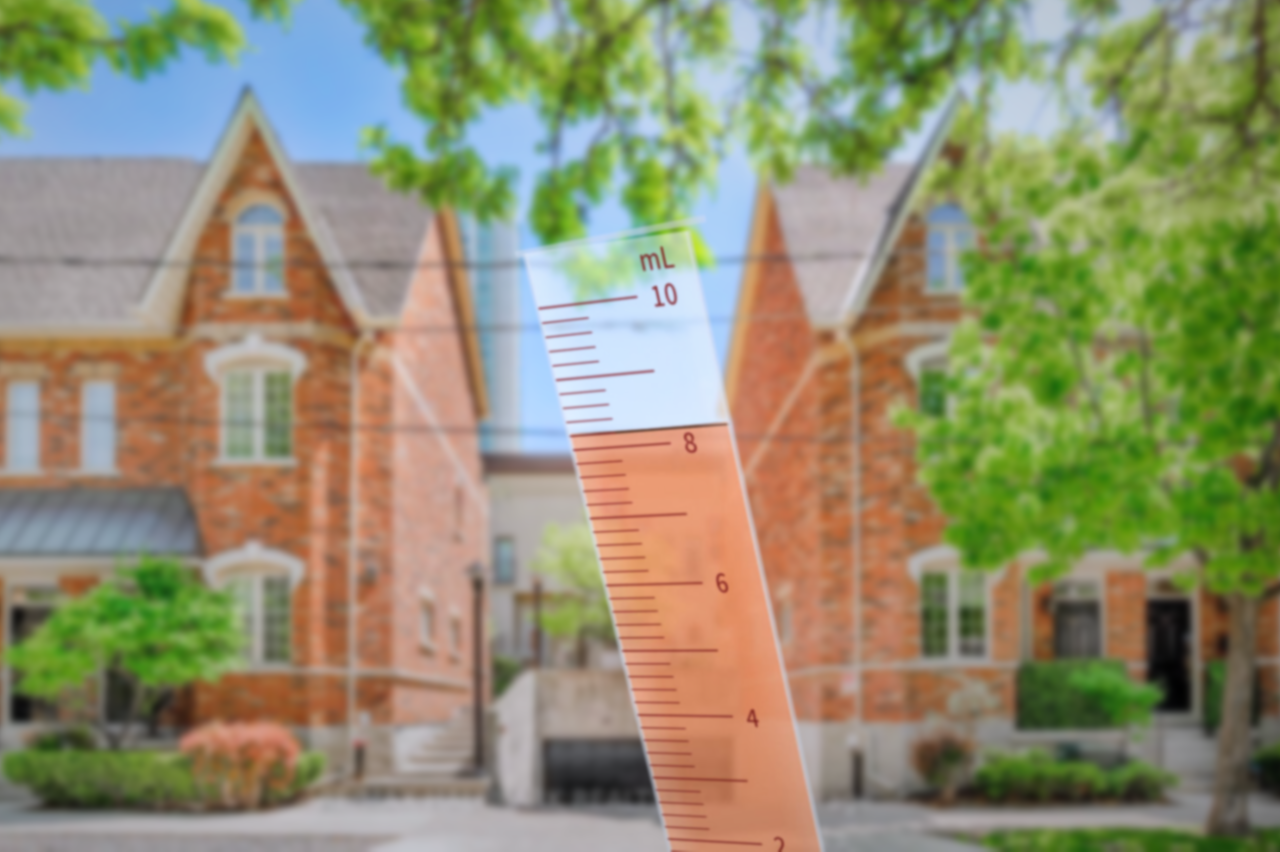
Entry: 8.2 mL
